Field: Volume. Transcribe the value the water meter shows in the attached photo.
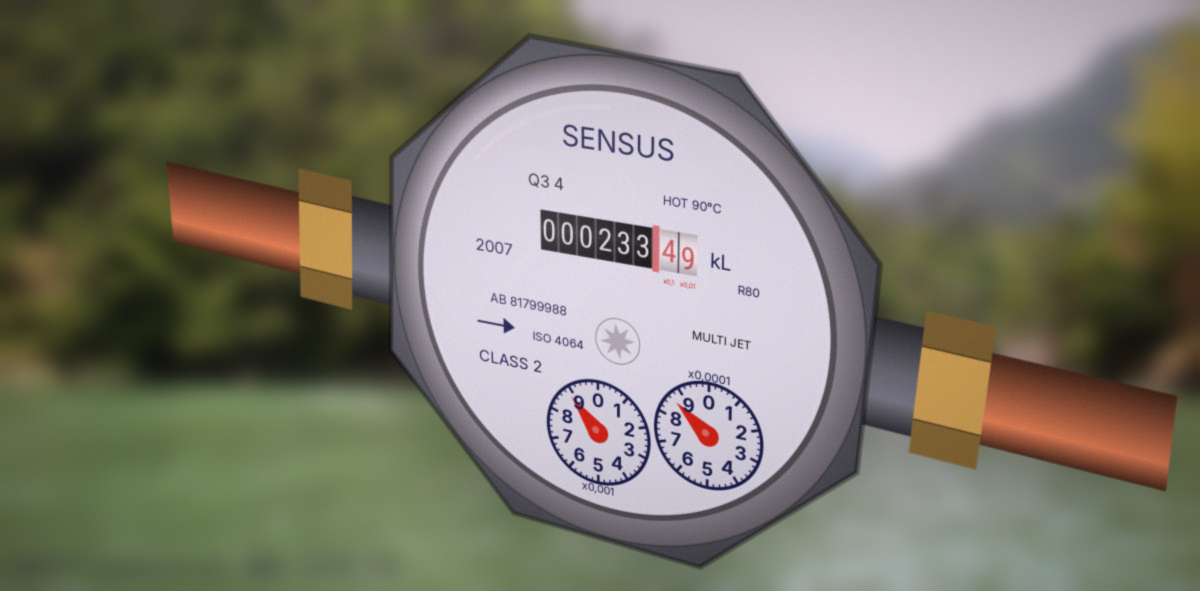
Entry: 233.4888 kL
